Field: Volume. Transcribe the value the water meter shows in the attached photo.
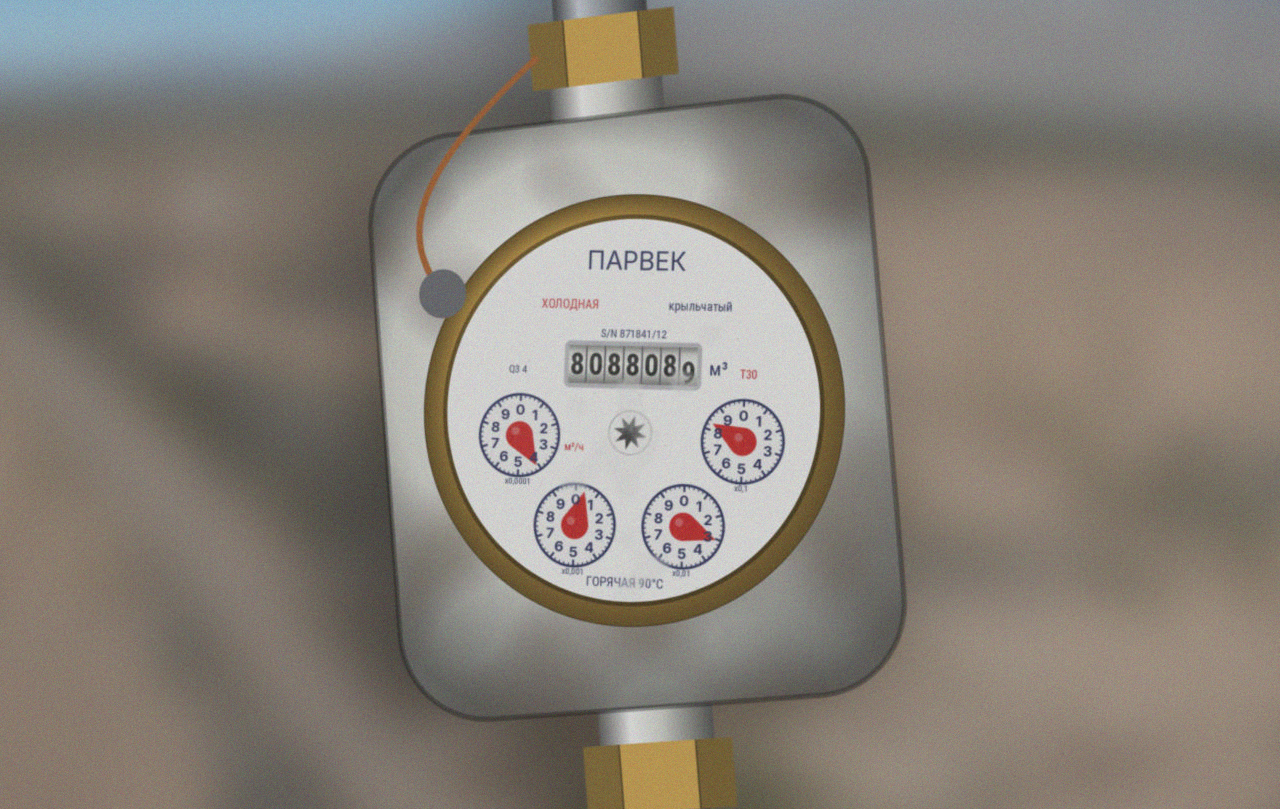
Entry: 8088088.8304 m³
